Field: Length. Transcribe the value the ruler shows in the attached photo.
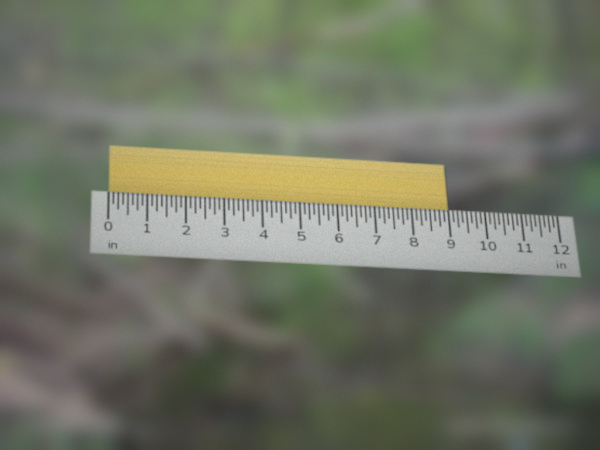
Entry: 9 in
